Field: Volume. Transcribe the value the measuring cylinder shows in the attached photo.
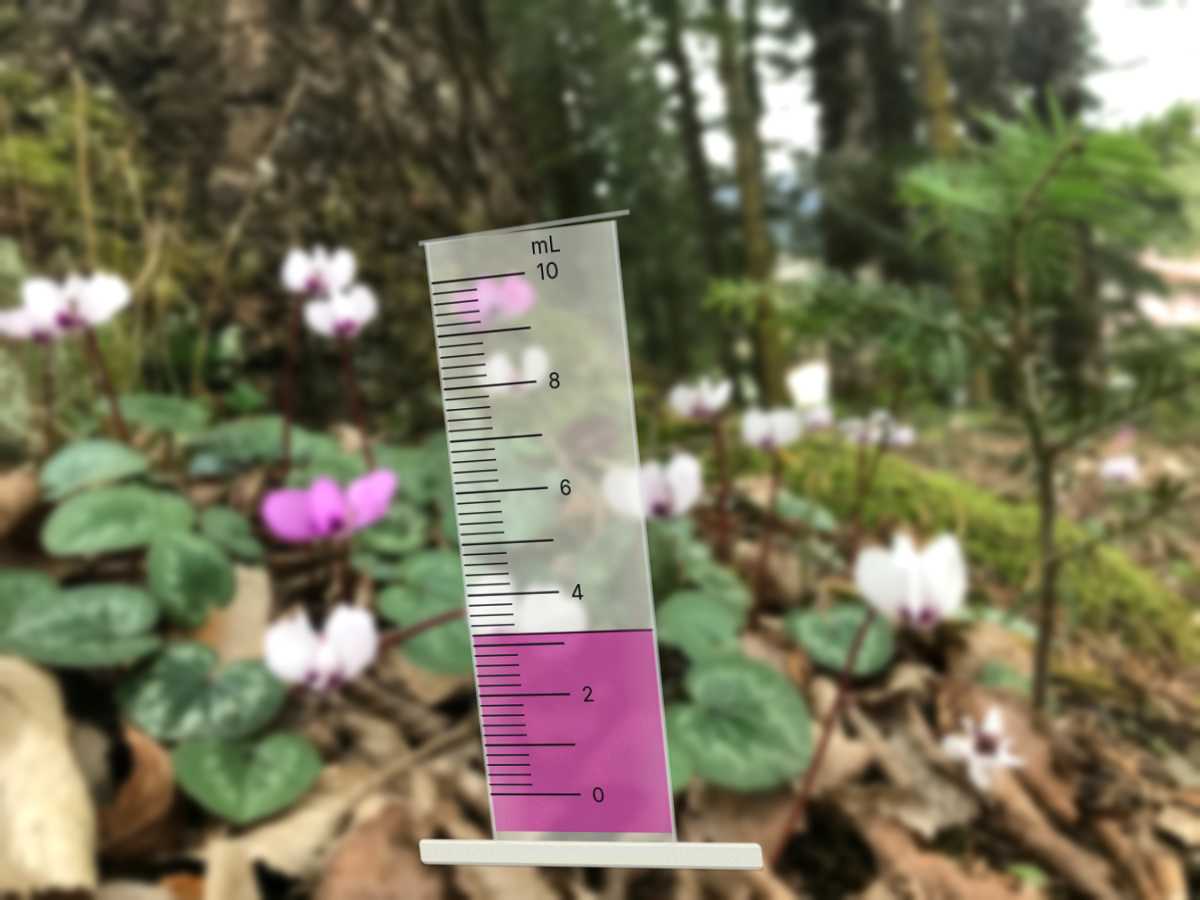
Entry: 3.2 mL
